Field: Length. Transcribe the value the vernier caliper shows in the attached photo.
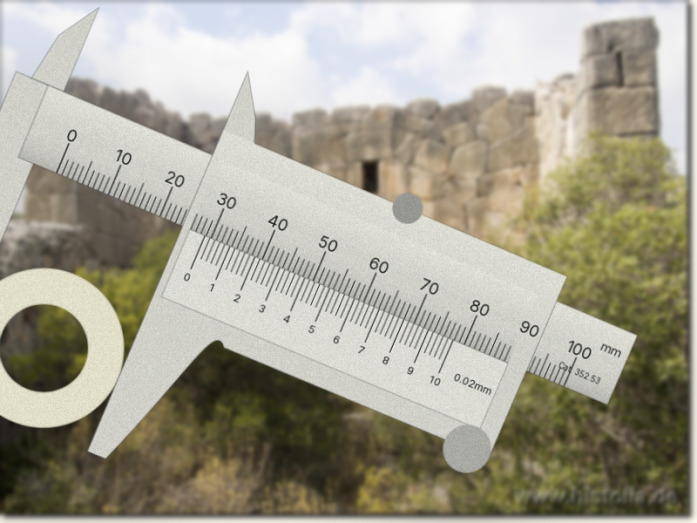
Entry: 28.8 mm
